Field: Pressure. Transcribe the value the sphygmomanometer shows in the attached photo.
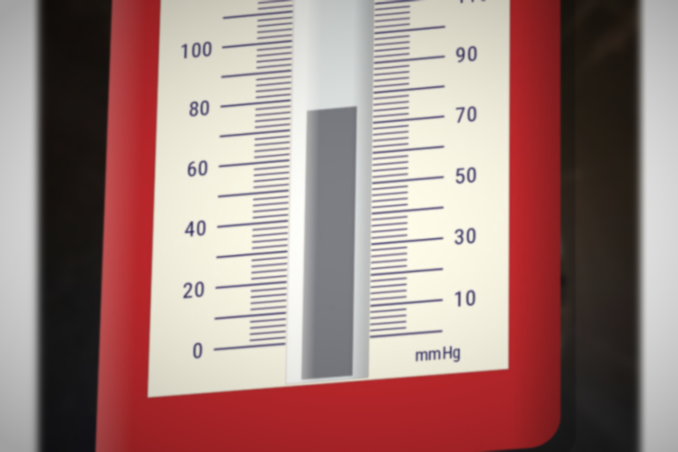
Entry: 76 mmHg
